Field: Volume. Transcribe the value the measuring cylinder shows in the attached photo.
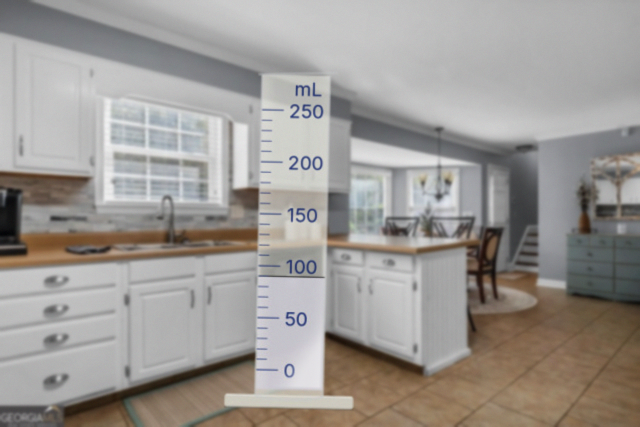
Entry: 90 mL
